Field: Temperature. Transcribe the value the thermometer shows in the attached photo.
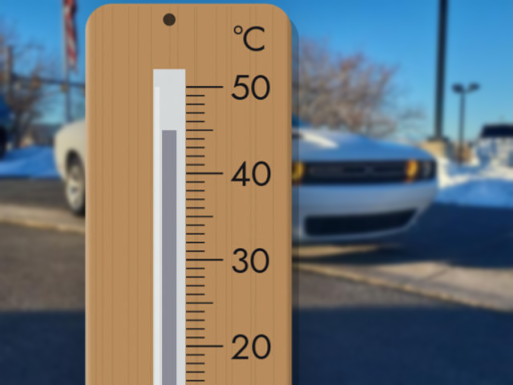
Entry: 45 °C
